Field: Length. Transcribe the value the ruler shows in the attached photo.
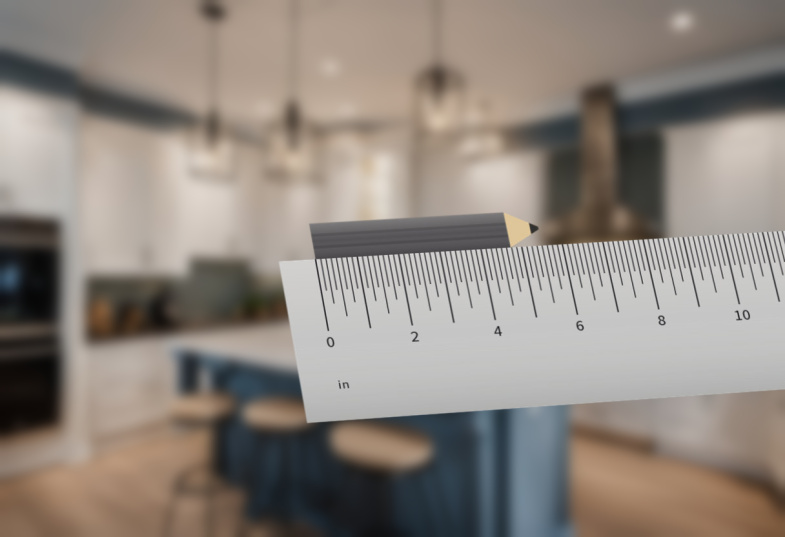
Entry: 5.5 in
